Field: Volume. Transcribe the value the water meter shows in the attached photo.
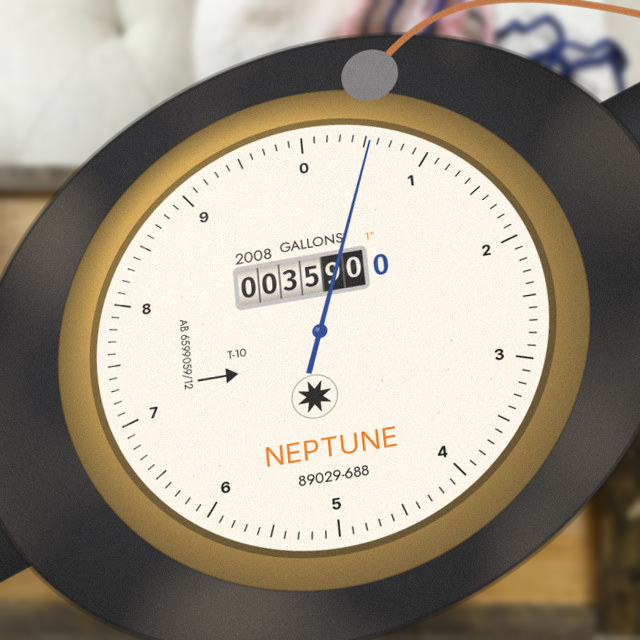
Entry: 35900.5 gal
